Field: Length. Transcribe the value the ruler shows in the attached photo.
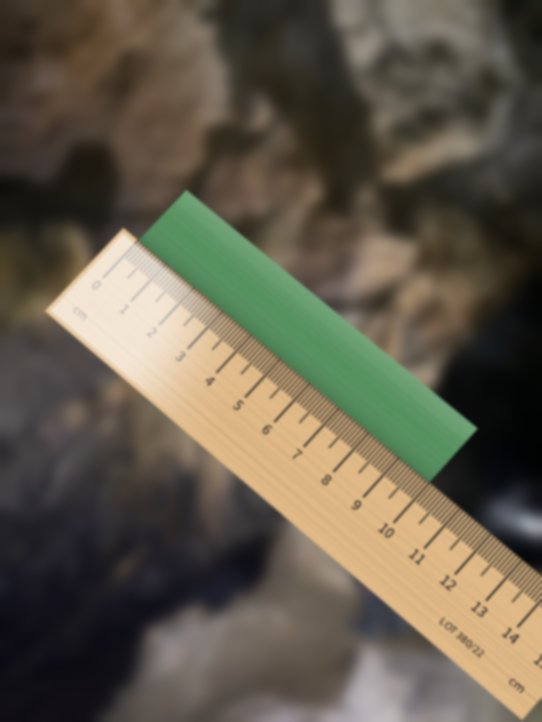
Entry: 10 cm
